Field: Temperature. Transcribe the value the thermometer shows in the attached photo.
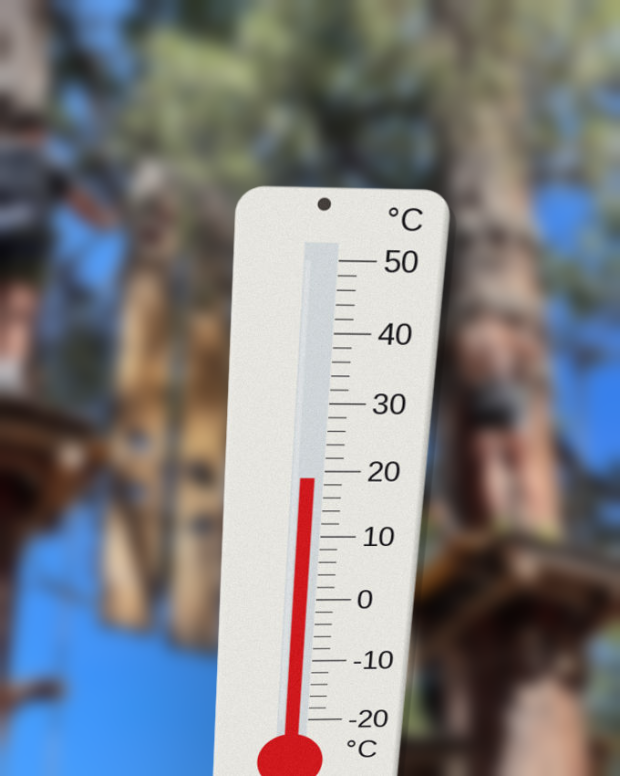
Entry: 19 °C
